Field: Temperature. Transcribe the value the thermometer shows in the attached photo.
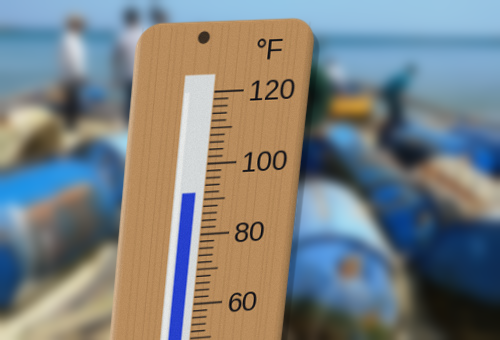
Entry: 92 °F
